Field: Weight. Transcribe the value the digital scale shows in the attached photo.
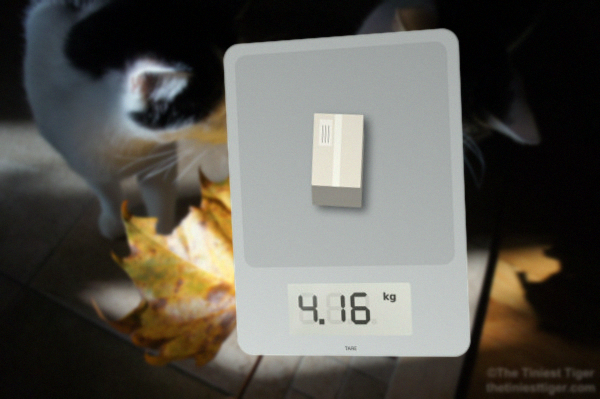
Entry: 4.16 kg
